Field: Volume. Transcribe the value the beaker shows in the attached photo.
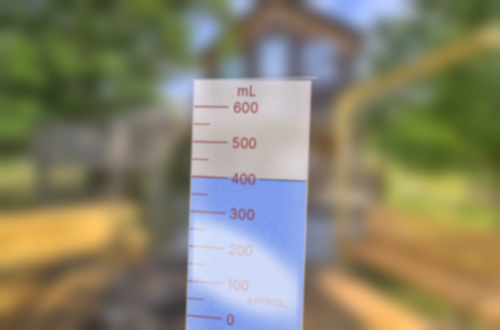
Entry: 400 mL
